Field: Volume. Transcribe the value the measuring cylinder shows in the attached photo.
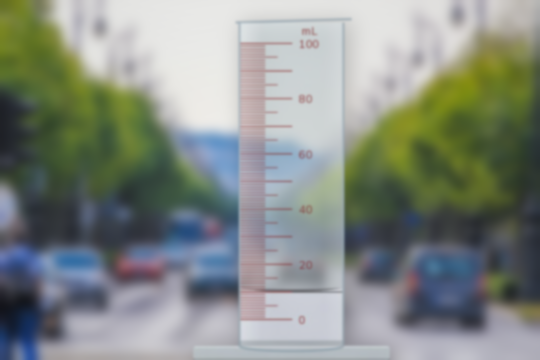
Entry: 10 mL
